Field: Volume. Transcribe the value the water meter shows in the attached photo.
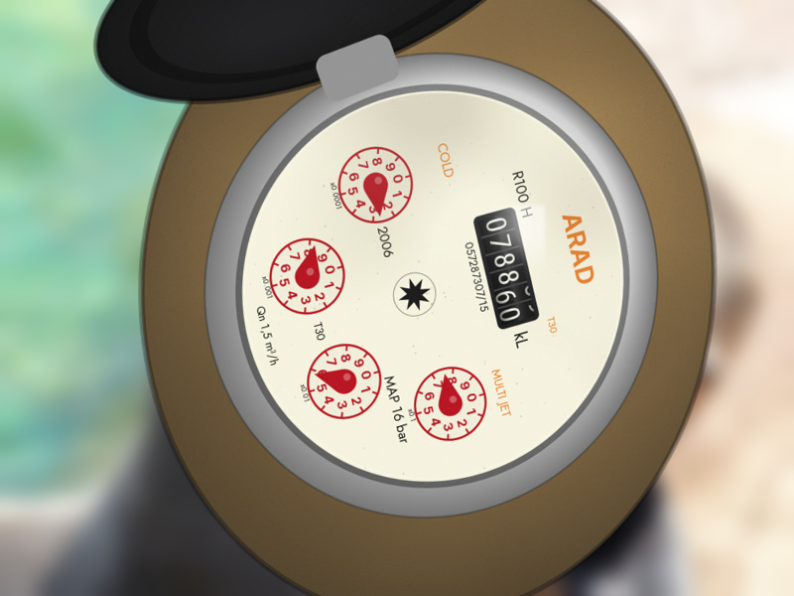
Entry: 78859.7582 kL
